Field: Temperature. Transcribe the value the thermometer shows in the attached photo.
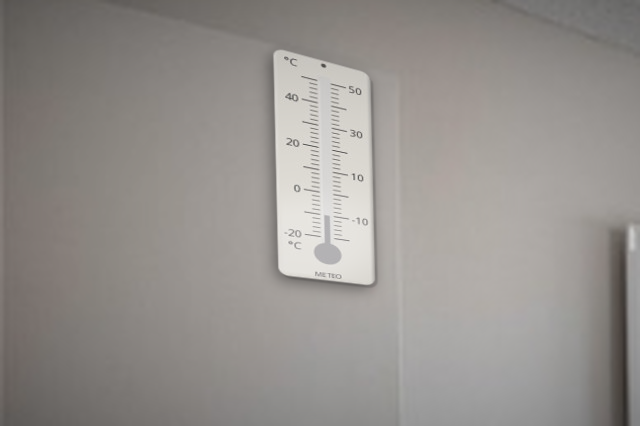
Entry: -10 °C
